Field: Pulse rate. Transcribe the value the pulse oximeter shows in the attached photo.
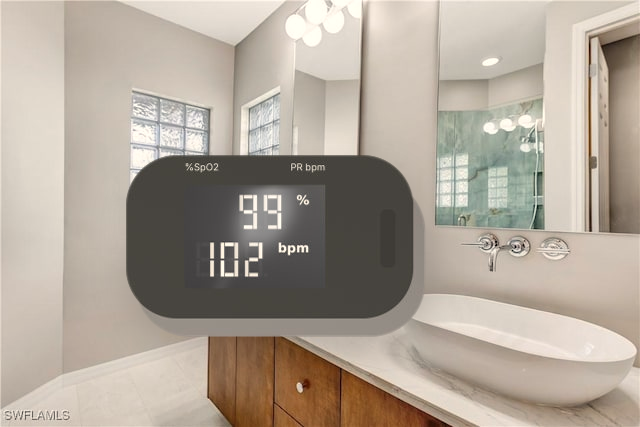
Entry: 102 bpm
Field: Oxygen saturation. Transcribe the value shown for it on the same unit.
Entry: 99 %
